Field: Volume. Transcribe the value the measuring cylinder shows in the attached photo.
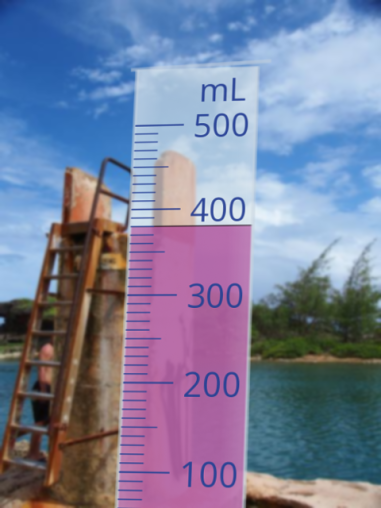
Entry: 380 mL
